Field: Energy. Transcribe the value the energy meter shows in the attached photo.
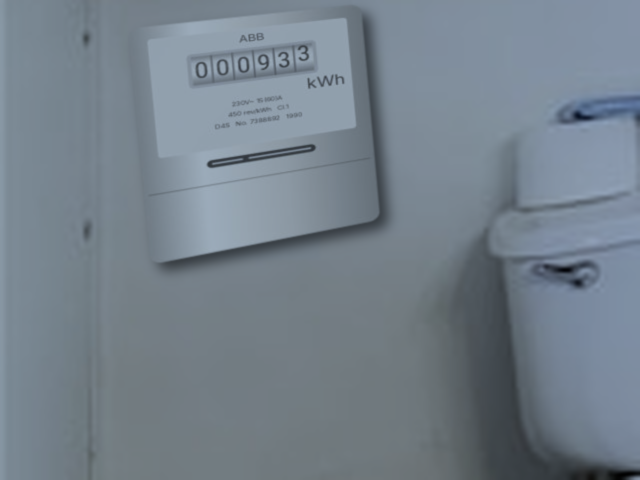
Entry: 933 kWh
